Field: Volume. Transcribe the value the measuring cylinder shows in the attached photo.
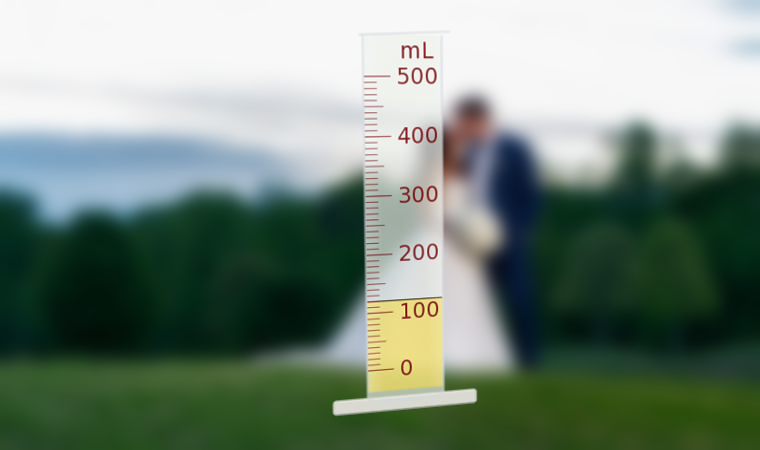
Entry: 120 mL
